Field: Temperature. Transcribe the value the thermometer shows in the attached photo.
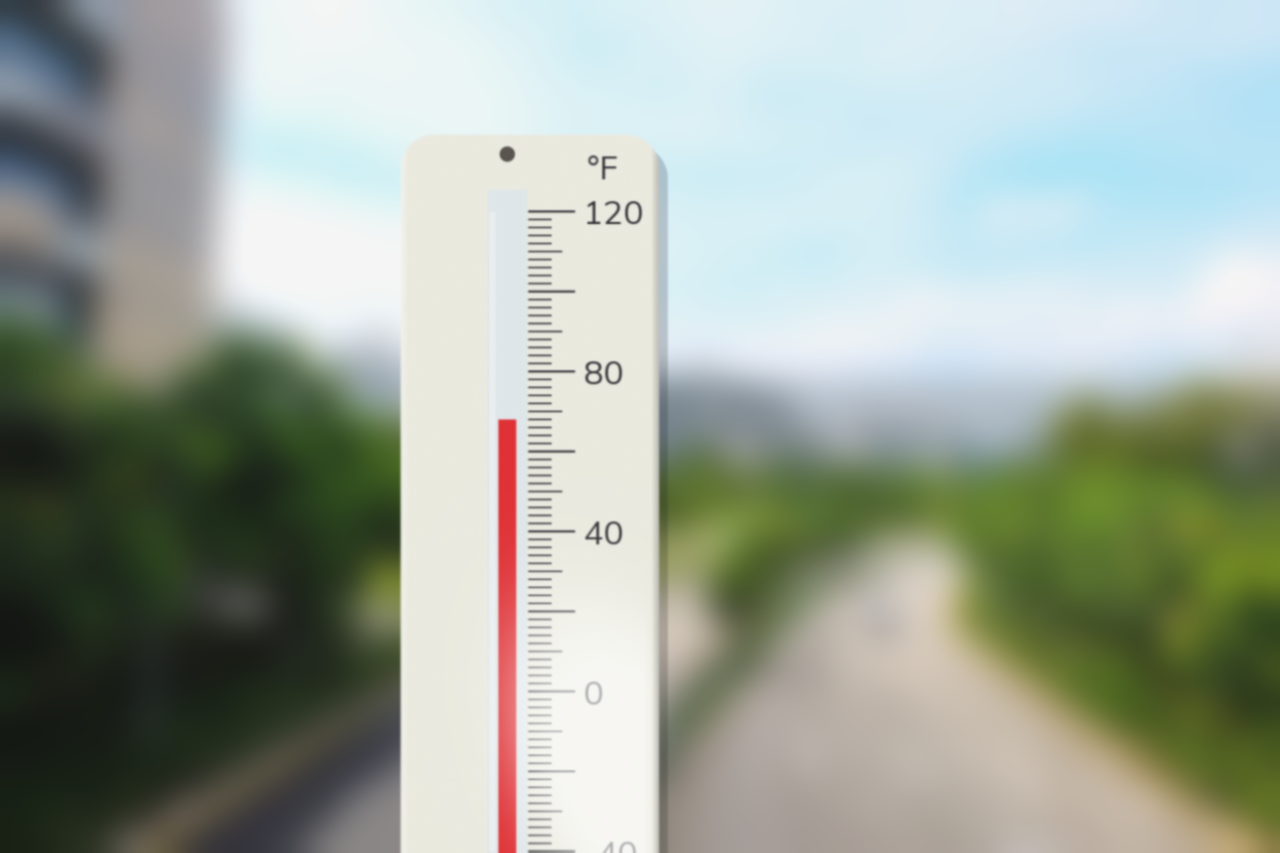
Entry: 68 °F
